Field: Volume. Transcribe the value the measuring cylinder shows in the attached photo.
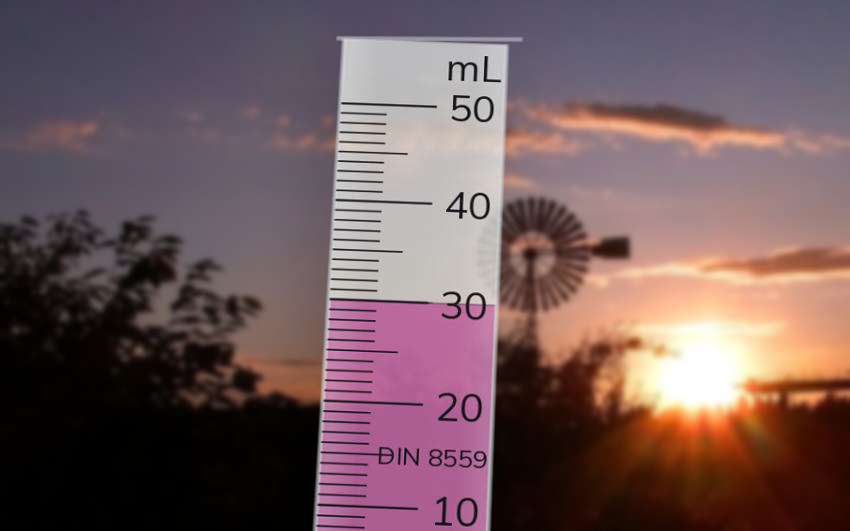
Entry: 30 mL
